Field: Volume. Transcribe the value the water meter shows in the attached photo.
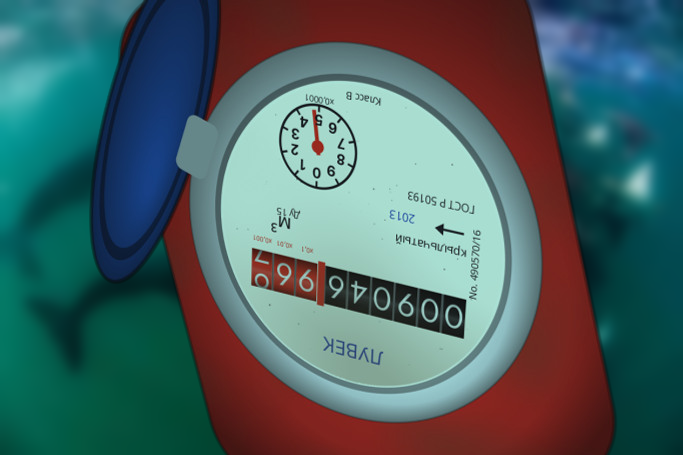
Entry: 9046.9664 m³
